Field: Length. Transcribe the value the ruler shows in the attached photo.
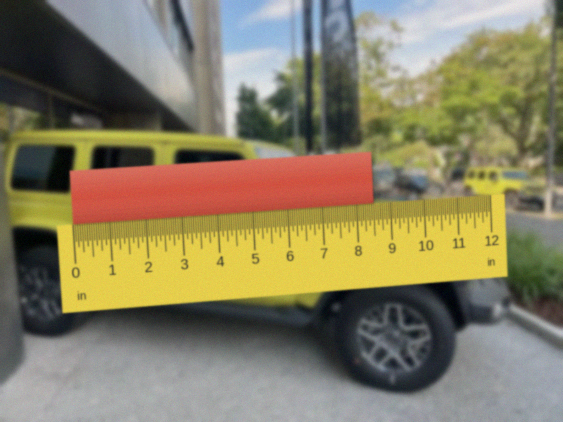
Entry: 8.5 in
